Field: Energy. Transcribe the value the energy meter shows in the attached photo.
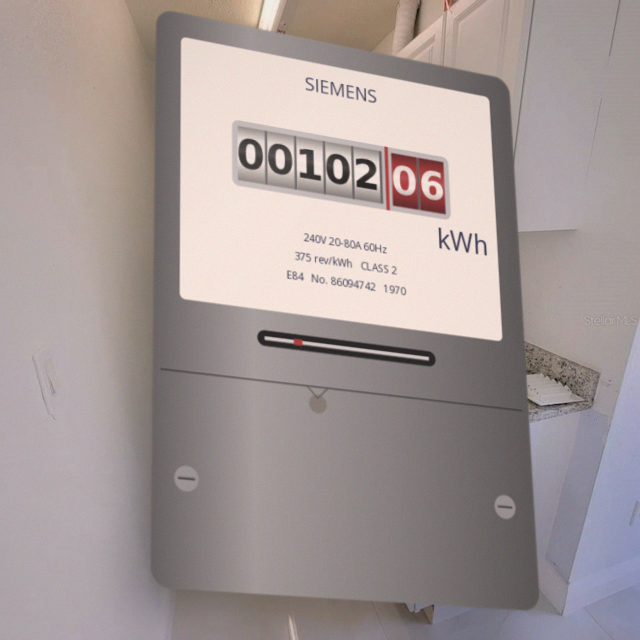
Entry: 102.06 kWh
